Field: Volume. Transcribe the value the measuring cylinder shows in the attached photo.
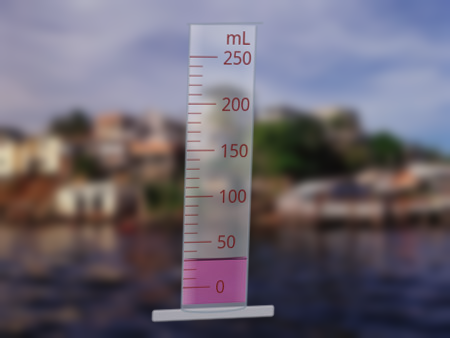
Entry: 30 mL
